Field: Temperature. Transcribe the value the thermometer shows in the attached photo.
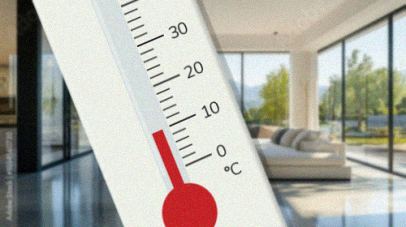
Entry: 10 °C
